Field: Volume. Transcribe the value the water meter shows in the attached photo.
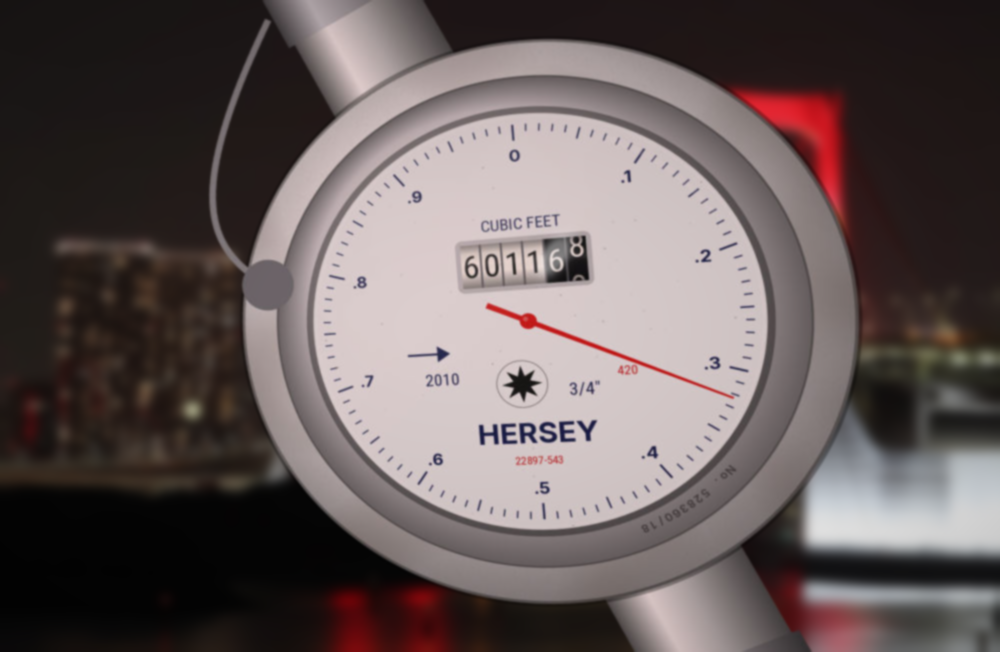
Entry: 601168.32 ft³
